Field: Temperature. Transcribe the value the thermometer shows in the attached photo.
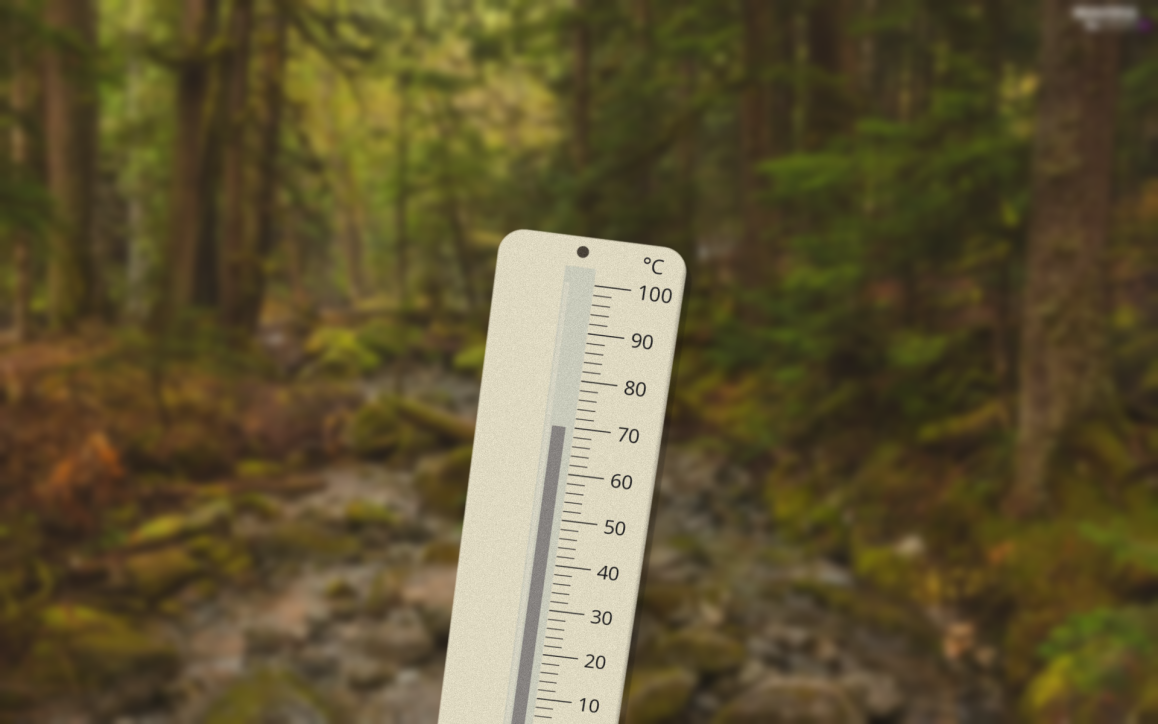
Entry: 70 °C
